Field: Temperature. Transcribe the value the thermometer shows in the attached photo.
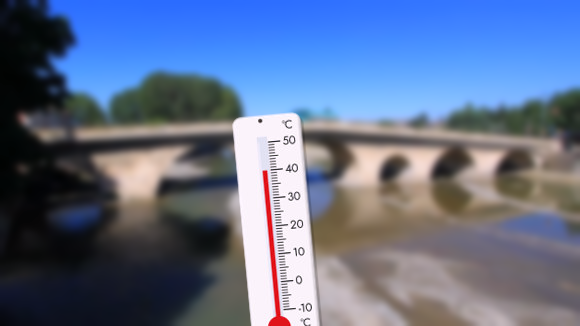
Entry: 40 °C
